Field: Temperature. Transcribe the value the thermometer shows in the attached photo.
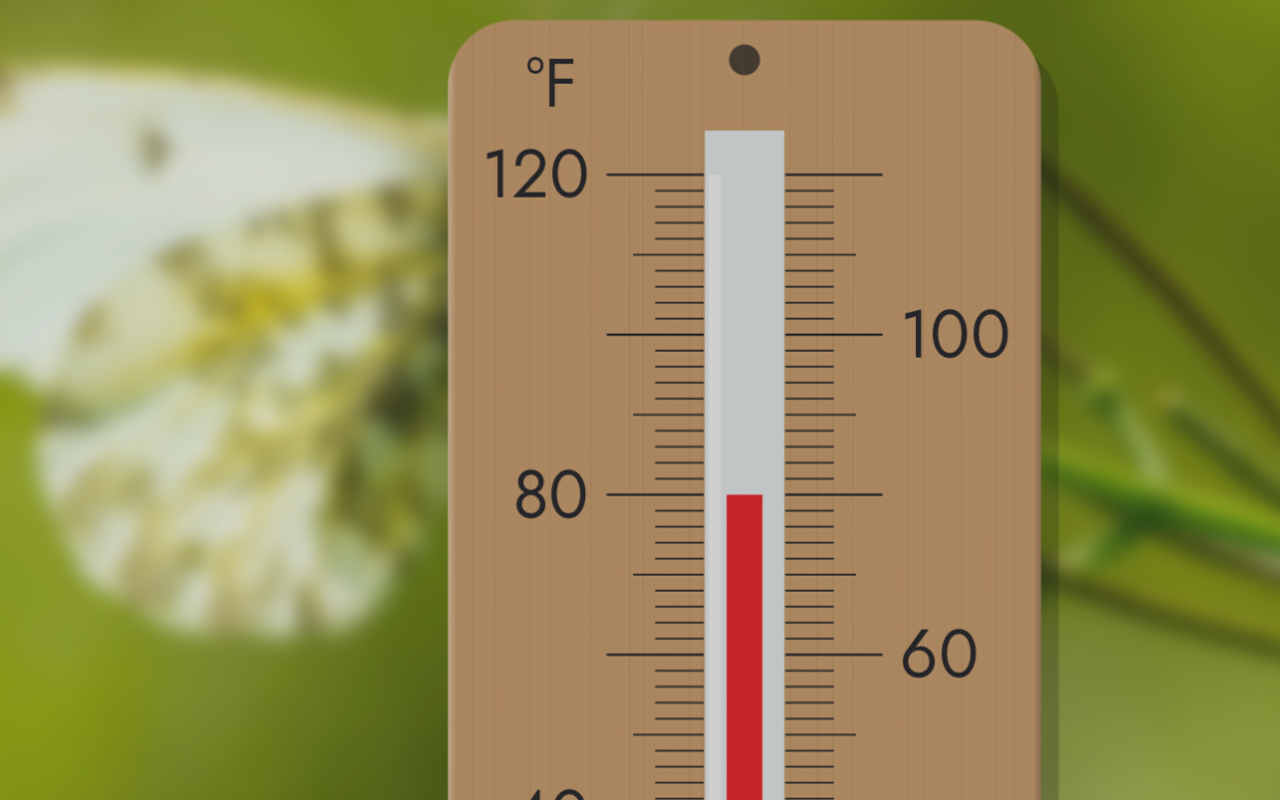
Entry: 80 °F
